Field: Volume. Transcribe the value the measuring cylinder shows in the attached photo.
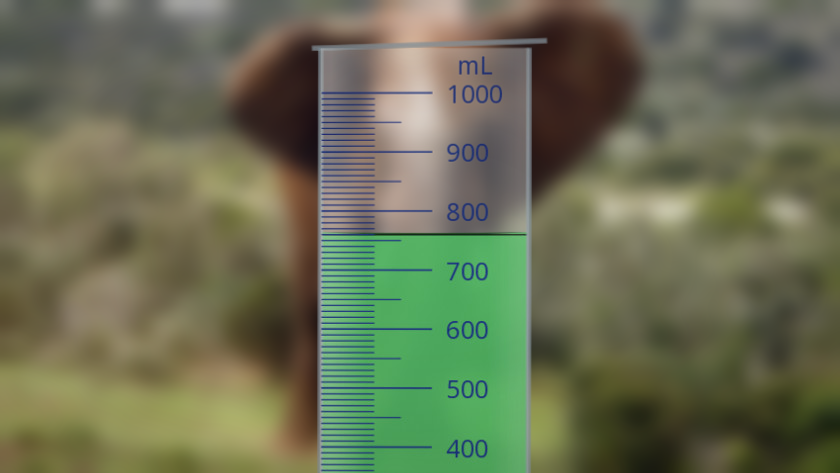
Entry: 760 mL
